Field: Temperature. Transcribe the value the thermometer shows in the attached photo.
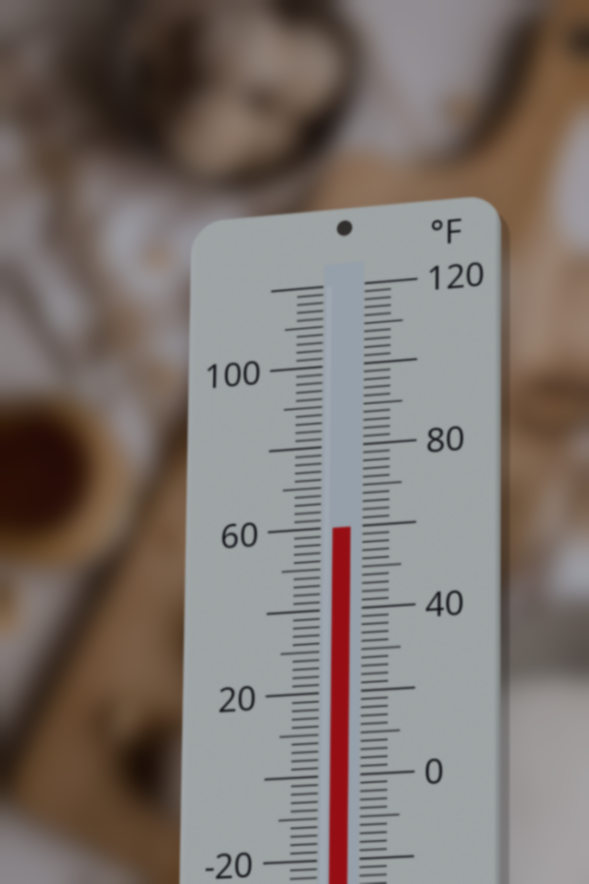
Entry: 60 °F
